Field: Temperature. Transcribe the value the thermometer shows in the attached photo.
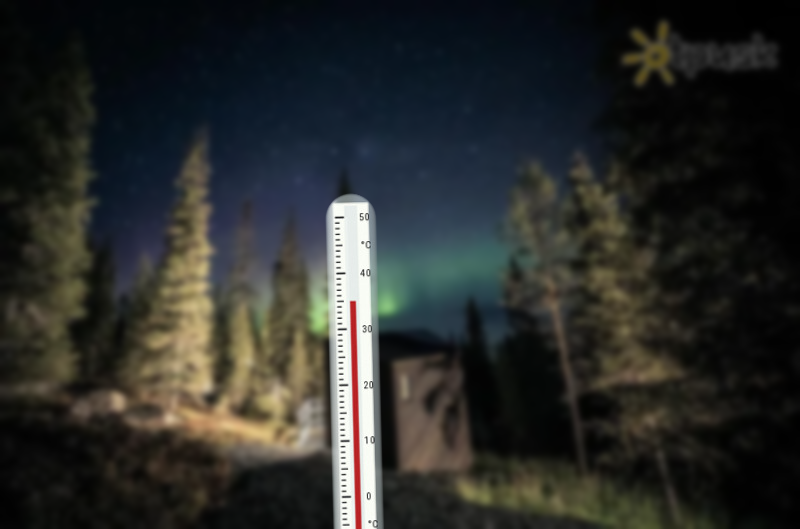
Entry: 35 °C
